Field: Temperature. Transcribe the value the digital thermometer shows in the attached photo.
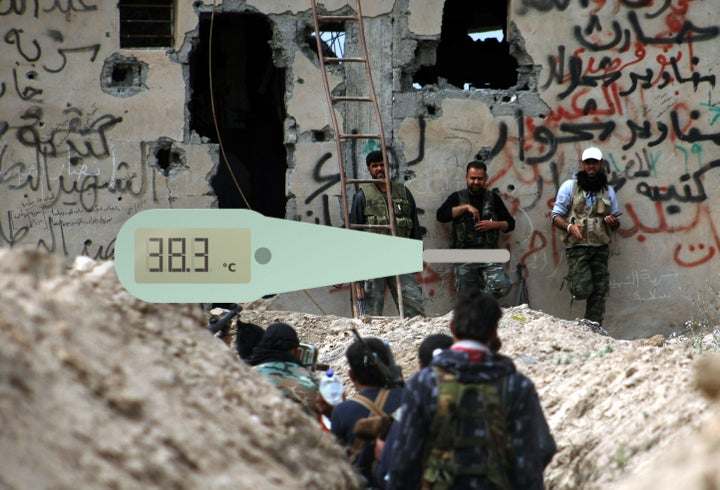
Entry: 38.3 °C
